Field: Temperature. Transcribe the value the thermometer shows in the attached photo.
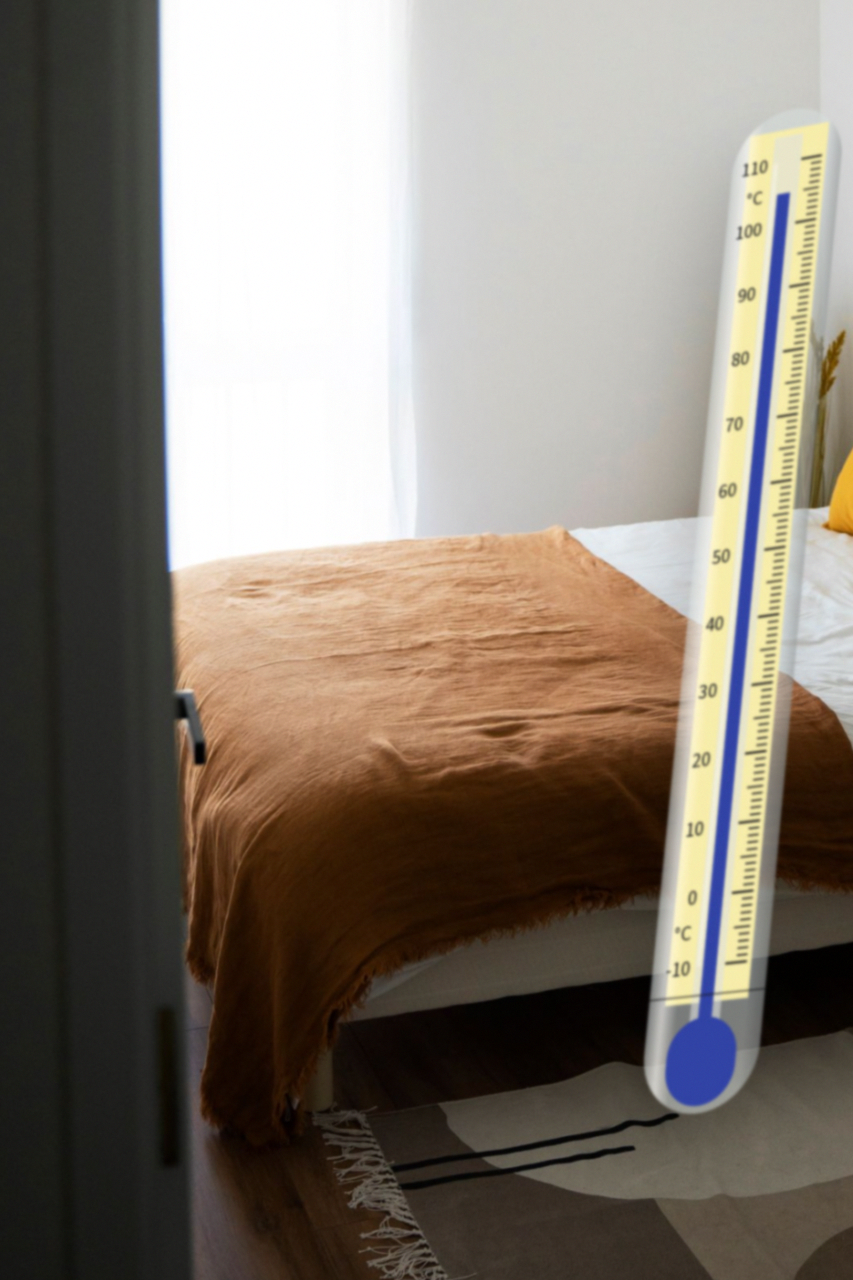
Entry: 105 °C
